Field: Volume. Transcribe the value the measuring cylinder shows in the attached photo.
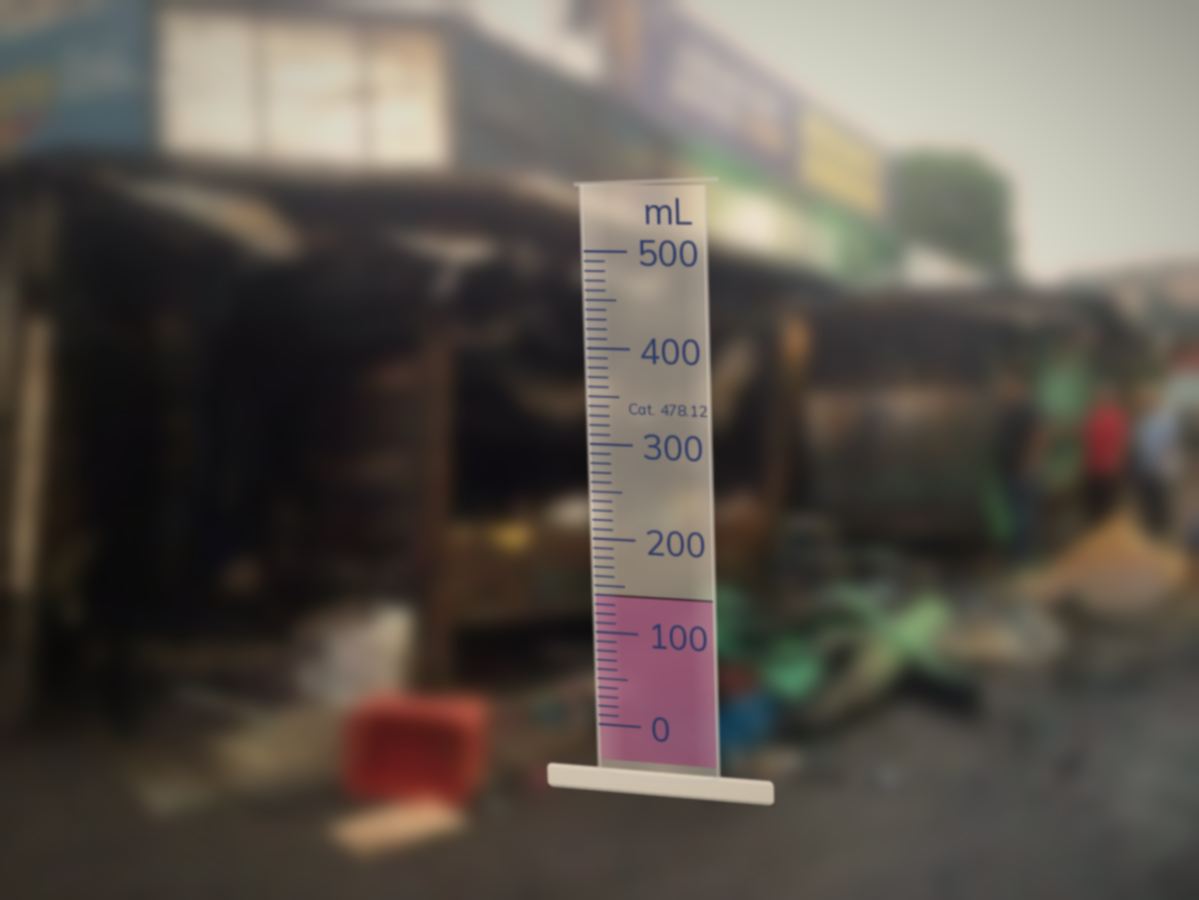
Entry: 140 mL
